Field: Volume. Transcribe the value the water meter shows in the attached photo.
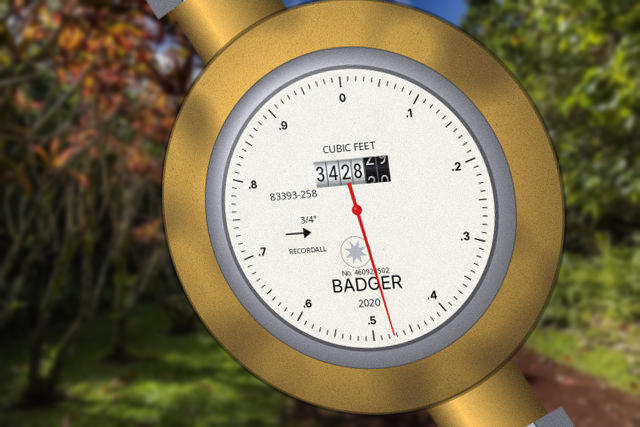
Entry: 342829.47 ft³
